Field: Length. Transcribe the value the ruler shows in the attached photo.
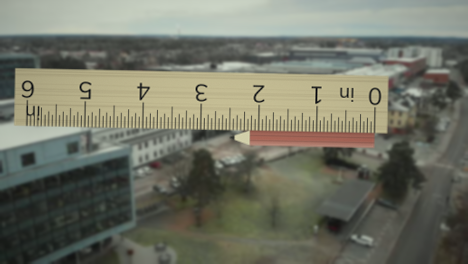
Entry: 2.5 in
